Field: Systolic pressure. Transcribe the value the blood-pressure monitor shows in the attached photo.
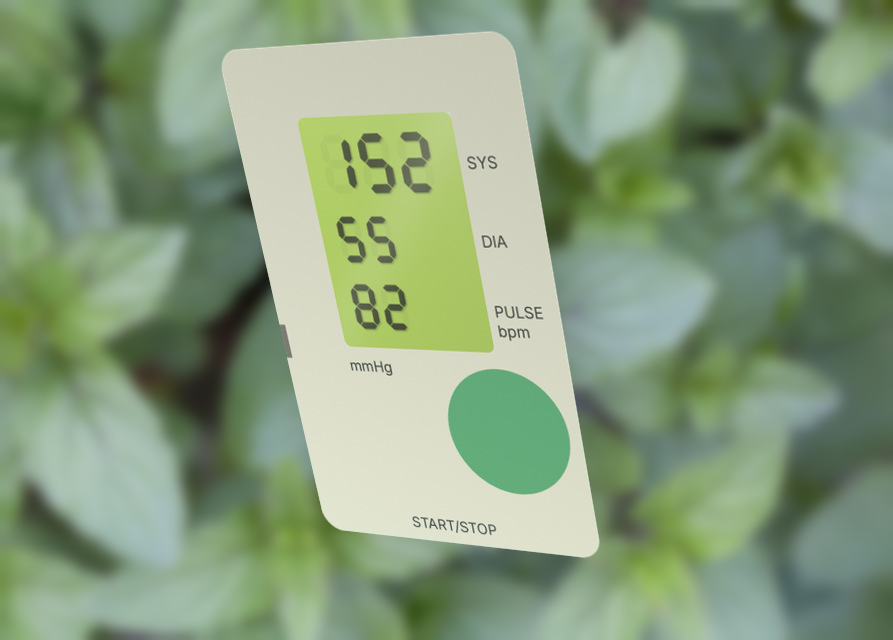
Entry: 152 mmHg
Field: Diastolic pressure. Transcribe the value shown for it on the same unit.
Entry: 55 mmHg
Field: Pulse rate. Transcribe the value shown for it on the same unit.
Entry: 82 bpm
